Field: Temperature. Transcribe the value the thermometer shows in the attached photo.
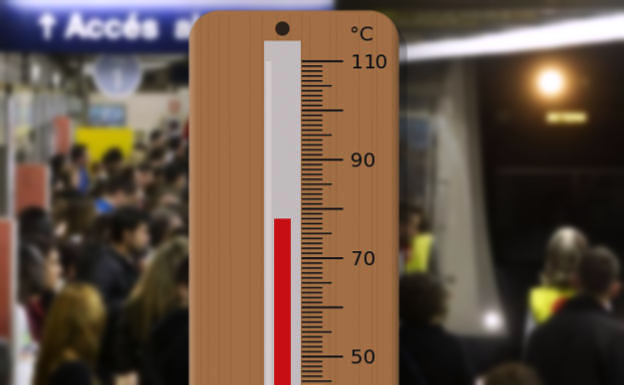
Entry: 78 °C
